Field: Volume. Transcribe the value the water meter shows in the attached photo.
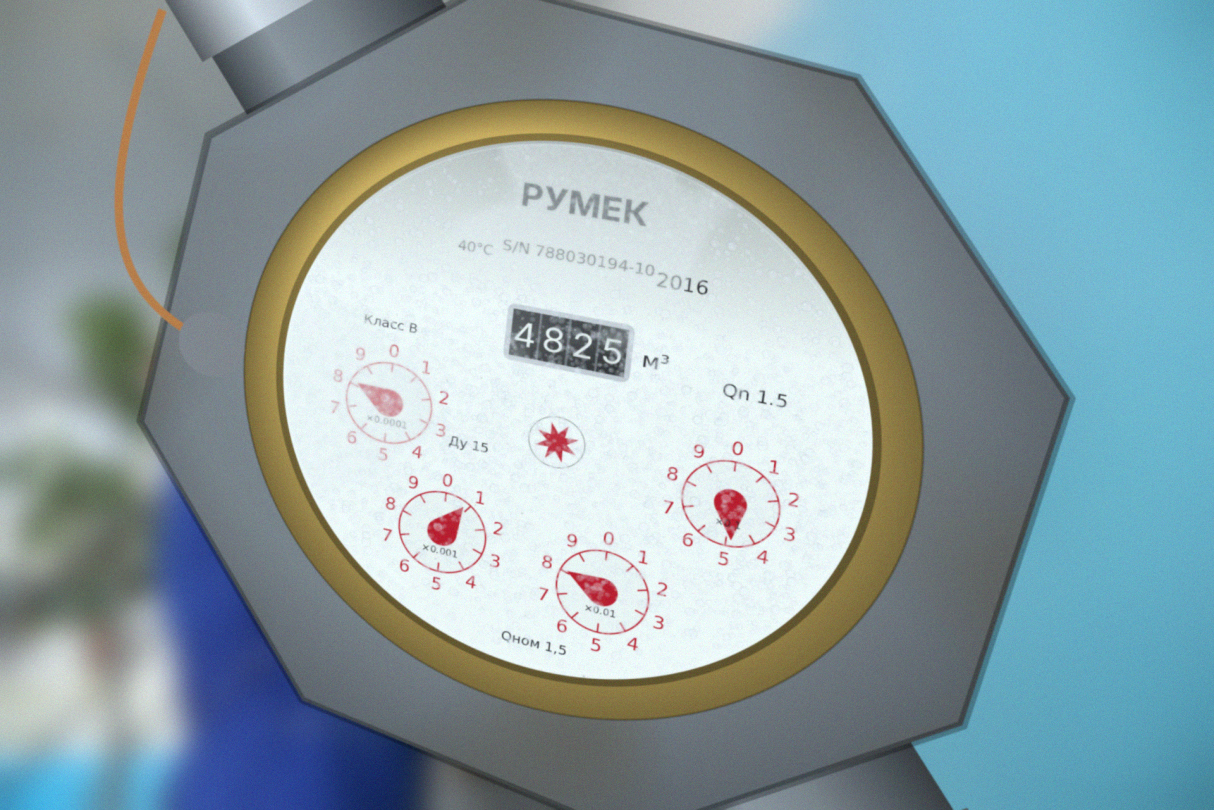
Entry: 4825.4808 m³
